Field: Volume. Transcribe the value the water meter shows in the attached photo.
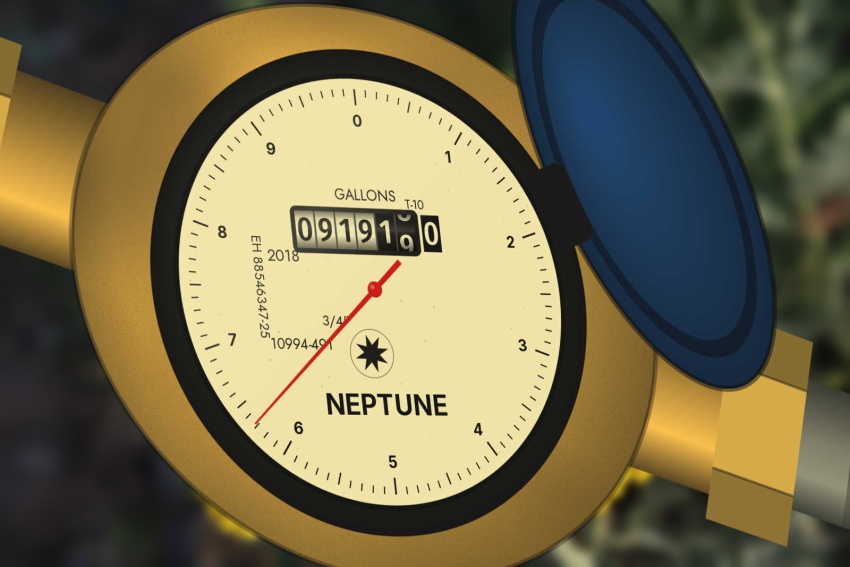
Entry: 919186.3 gal
